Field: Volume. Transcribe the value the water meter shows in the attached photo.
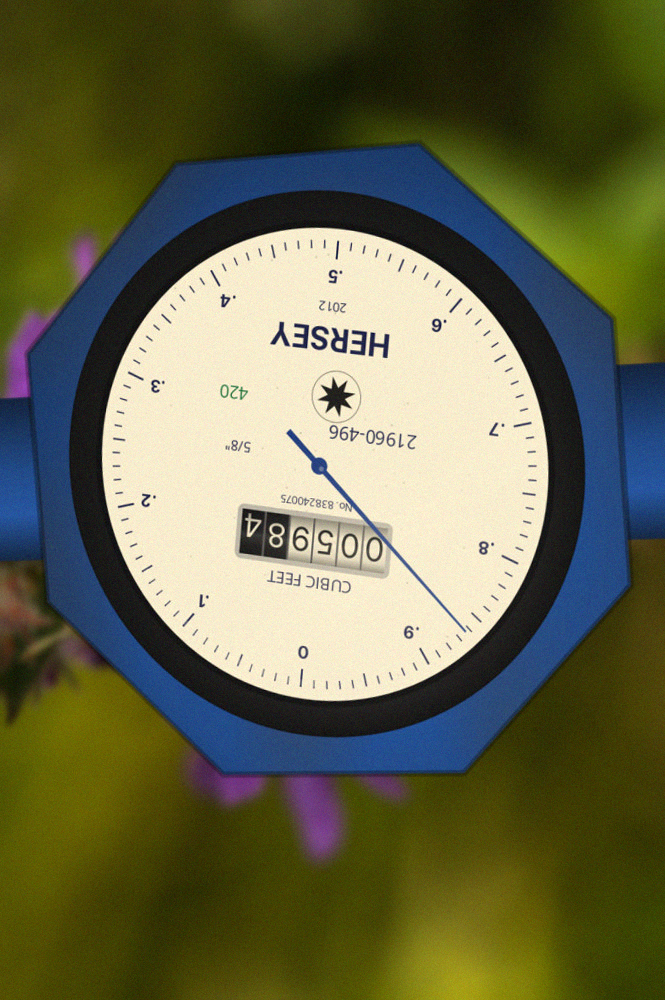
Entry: 5983.86 ft³
